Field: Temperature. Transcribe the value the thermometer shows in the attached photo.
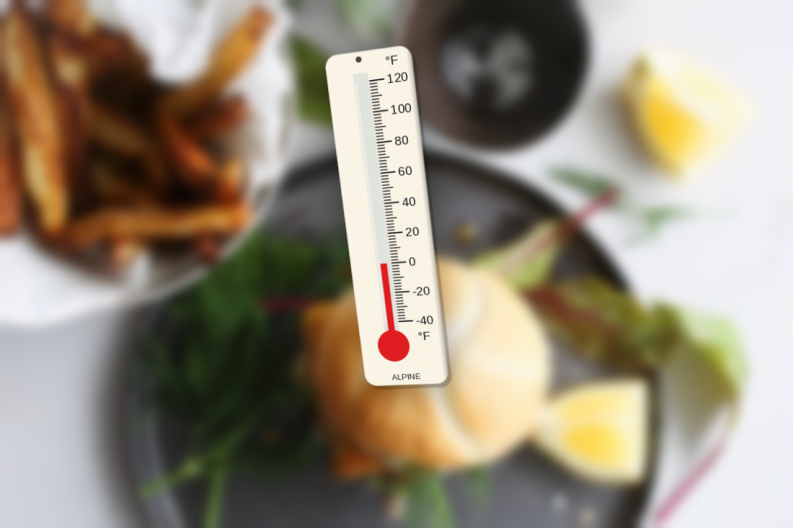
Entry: 0 °F
